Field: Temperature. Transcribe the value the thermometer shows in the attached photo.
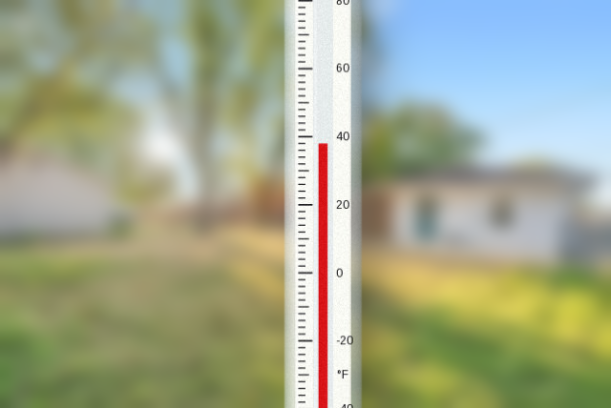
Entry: 38 °F
